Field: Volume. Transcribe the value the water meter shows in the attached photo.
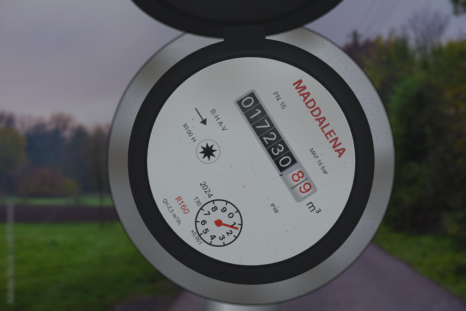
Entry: 17230.891 m³
